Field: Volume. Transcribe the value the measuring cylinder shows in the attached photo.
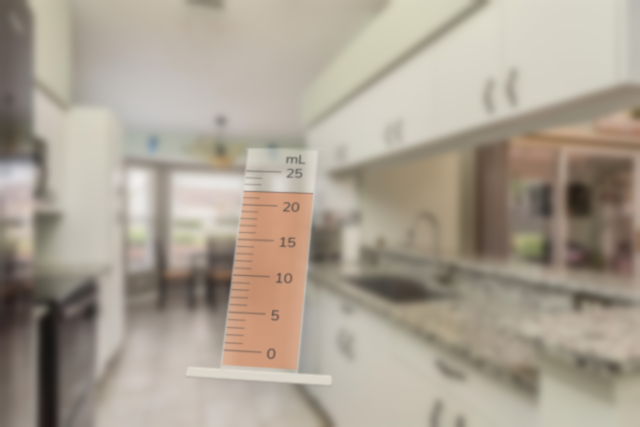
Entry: 22 mL
